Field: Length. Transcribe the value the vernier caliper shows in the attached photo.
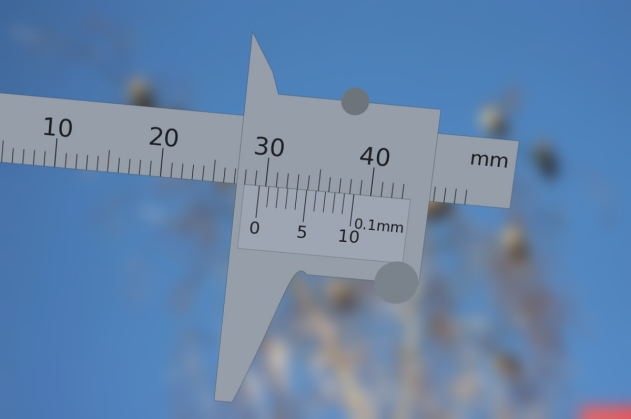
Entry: 29.4 mm
